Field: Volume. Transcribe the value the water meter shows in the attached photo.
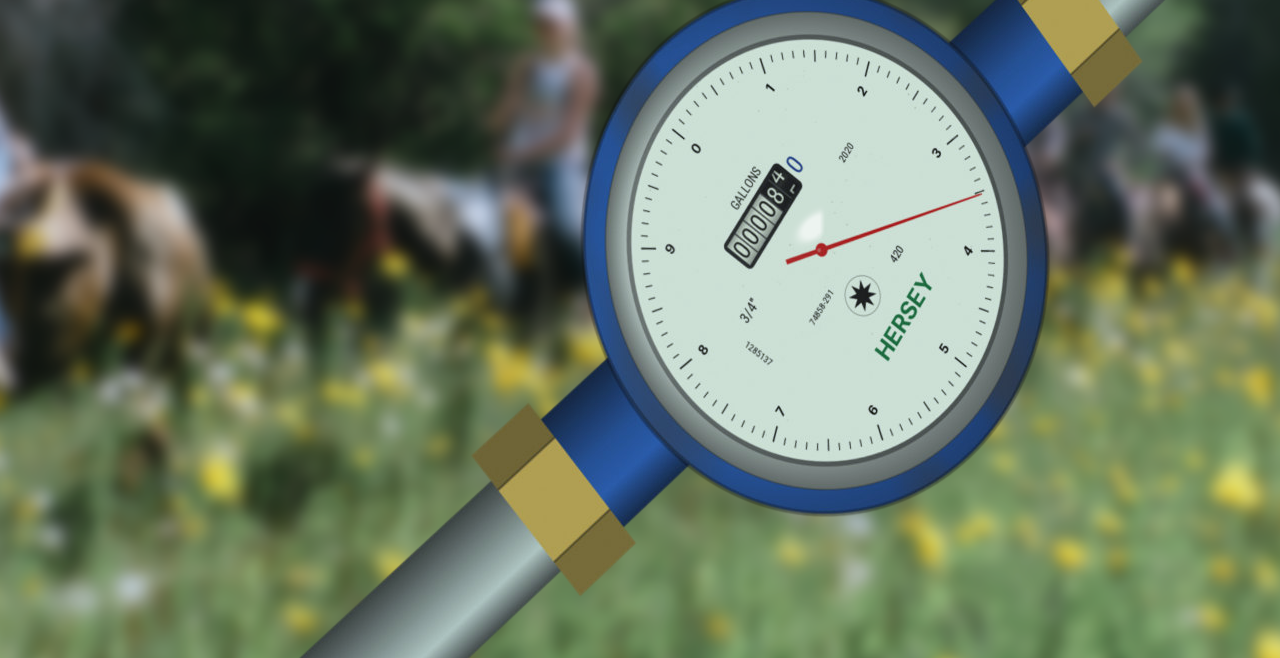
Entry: 843.5 gal
